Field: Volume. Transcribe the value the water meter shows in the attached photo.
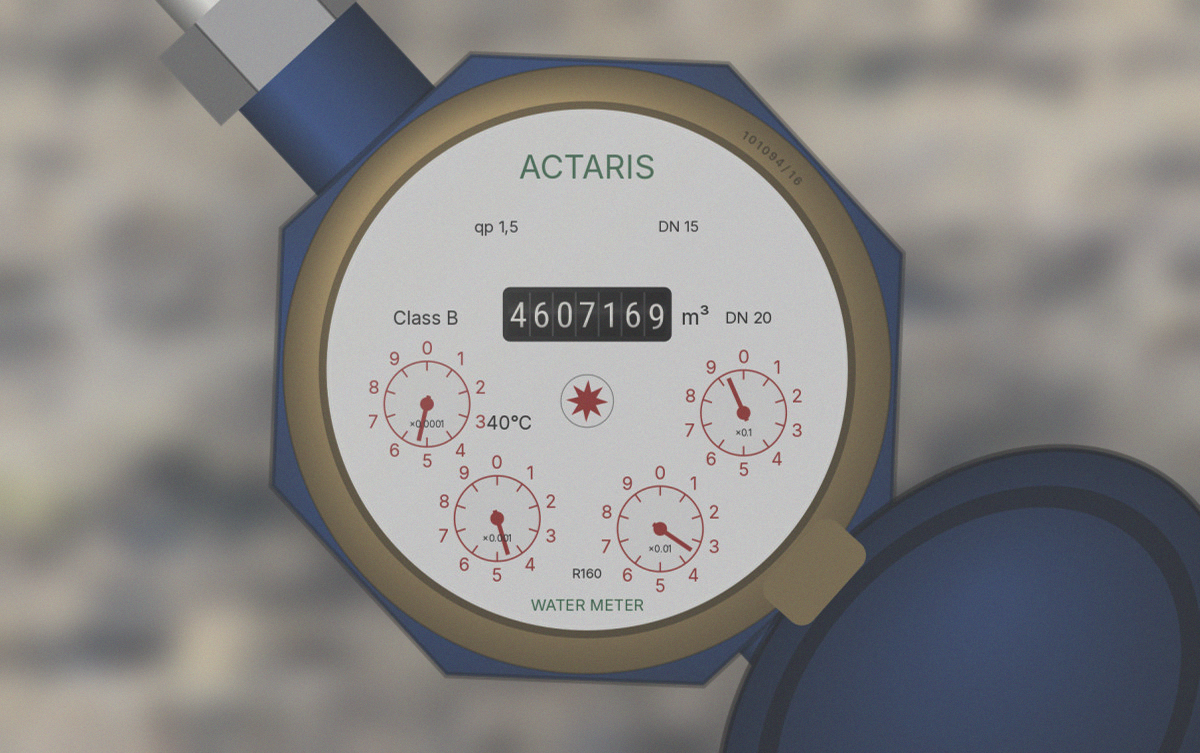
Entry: 4607168.9345 m³
